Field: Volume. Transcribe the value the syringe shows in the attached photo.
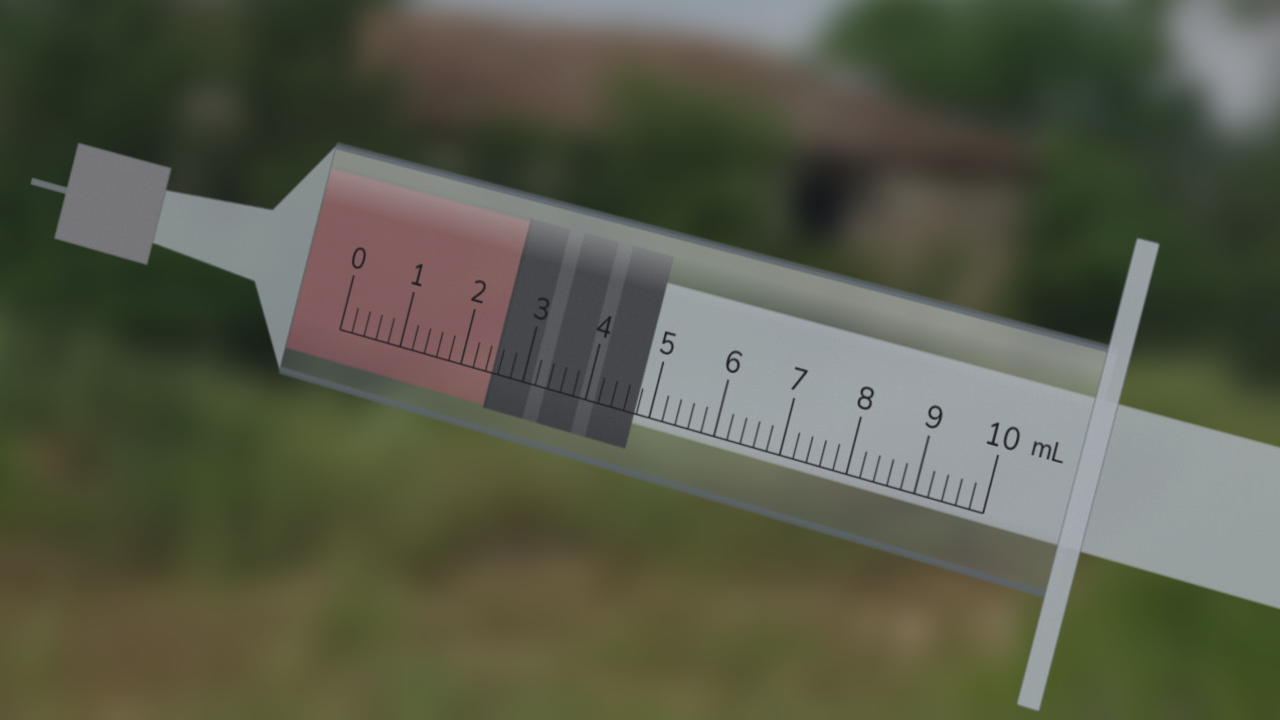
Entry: 2.5 mL
